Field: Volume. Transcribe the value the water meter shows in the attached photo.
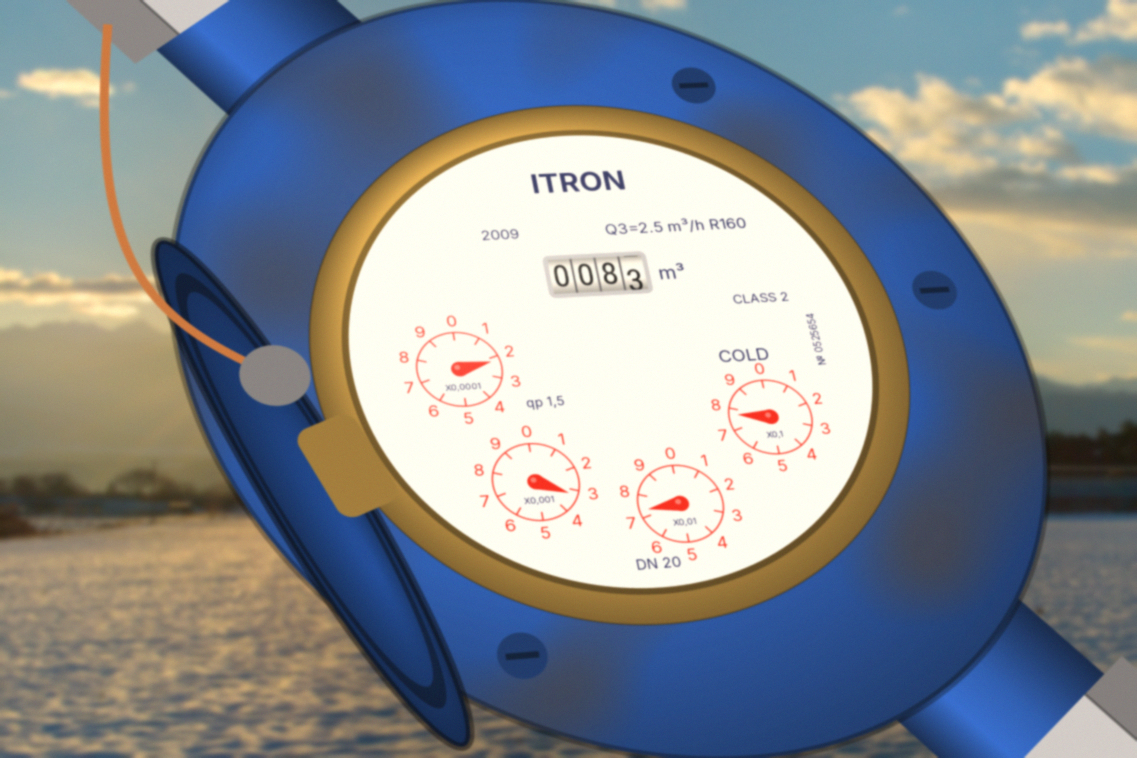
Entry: 82.7732 m³
